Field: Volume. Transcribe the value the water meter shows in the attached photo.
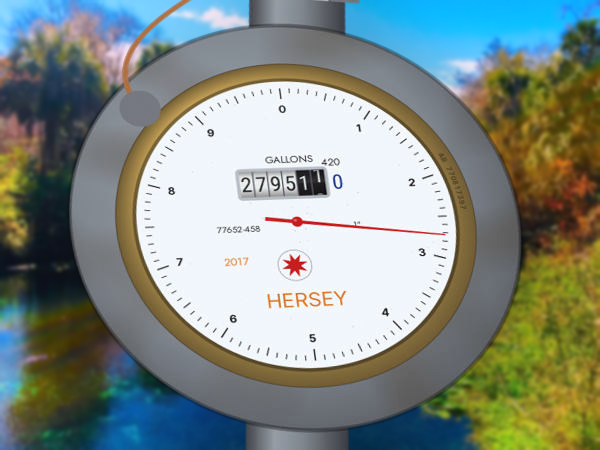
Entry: 2795112.7 gal
